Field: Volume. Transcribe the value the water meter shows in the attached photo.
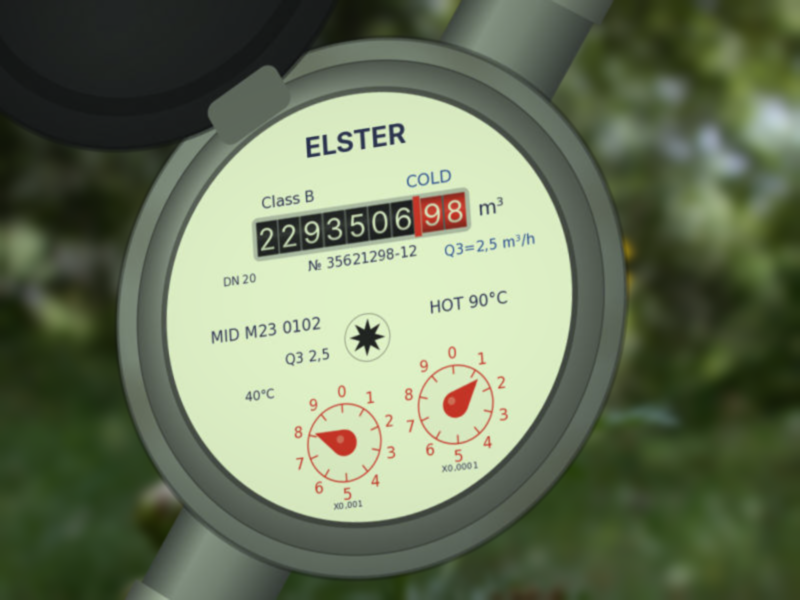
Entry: 2293506.9881 m³
